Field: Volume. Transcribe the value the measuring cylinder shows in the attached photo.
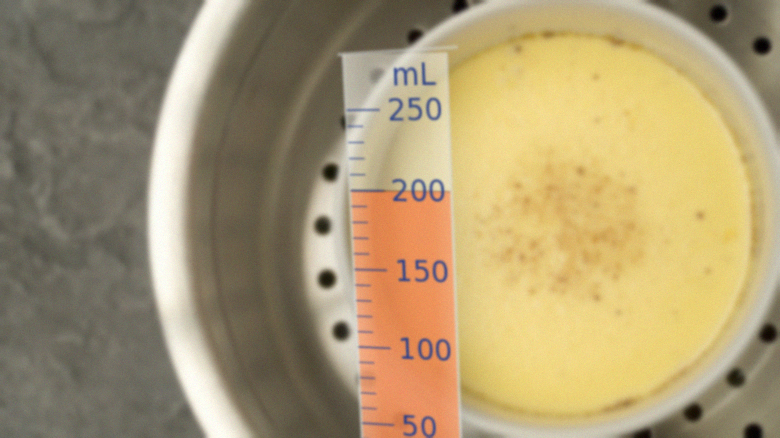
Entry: 200 mL
